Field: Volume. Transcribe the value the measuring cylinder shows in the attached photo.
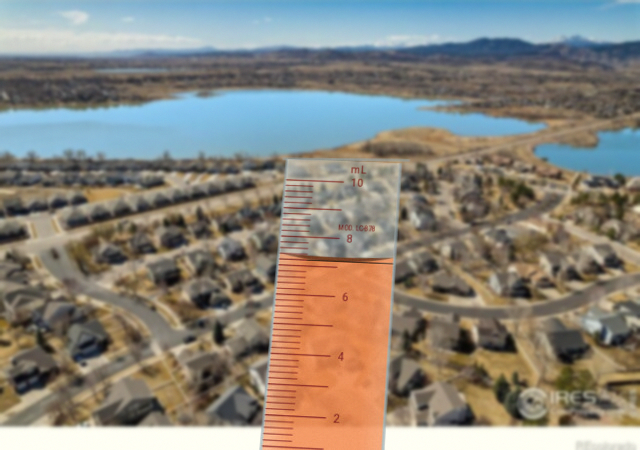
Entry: 7.2 mL
